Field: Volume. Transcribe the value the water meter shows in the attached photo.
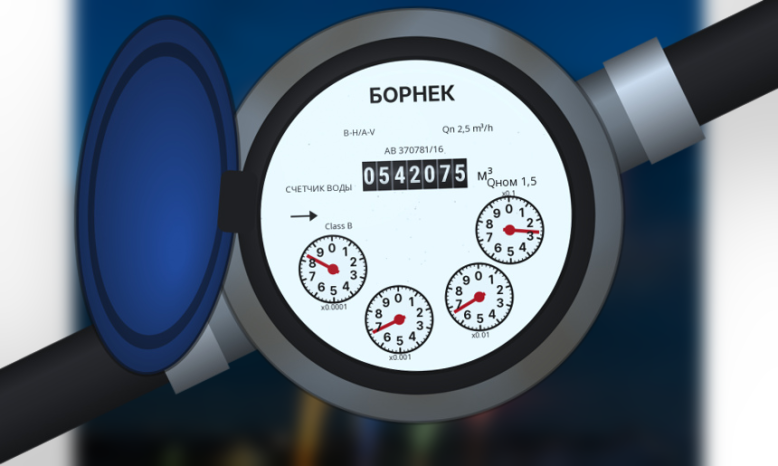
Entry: 542075.2668 m³
